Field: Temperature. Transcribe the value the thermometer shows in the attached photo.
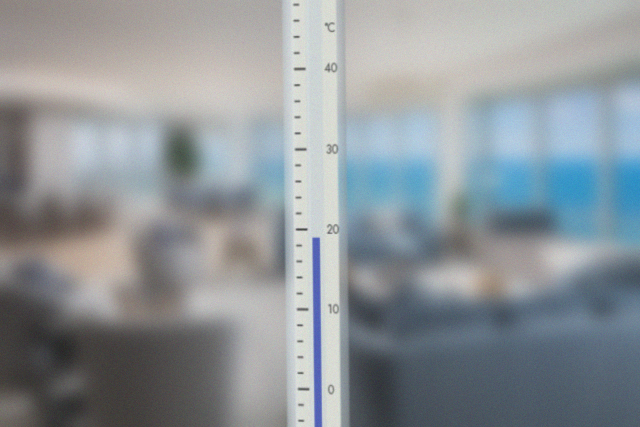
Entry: 19 °C
